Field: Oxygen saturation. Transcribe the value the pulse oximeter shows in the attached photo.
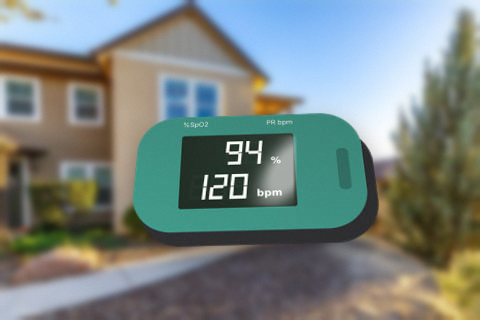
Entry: 94 %
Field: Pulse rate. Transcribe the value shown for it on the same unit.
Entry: 120 bpm
